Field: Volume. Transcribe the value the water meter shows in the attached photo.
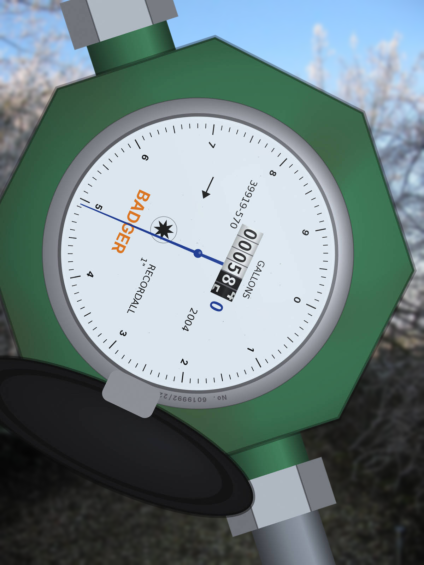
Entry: 5844.9 gal
